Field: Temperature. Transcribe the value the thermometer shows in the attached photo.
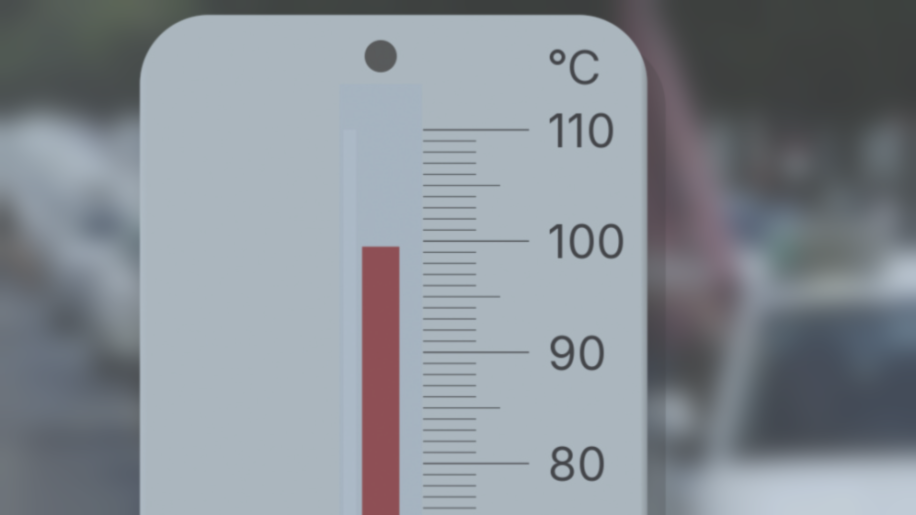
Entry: 99.5 °C
